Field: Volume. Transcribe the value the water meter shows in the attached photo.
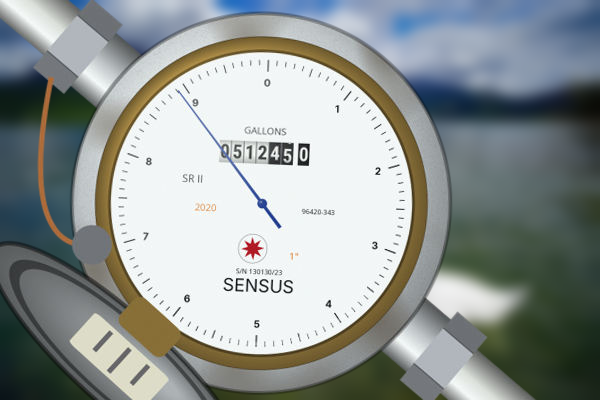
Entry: 512448.9 gal
